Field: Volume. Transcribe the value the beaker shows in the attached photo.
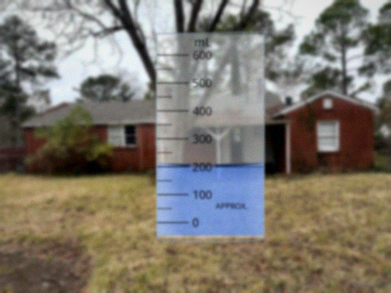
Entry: 200 mL
